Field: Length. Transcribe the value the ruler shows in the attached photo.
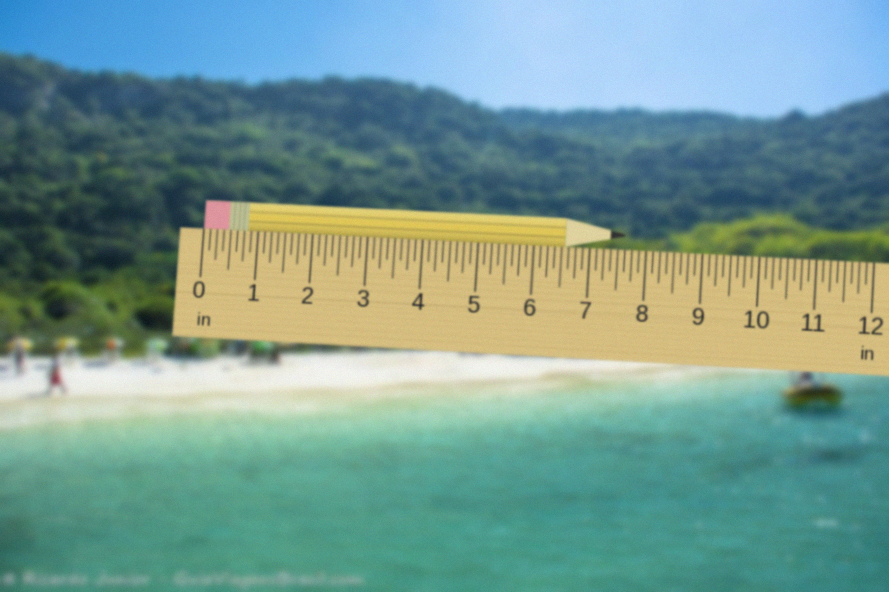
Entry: 7.625 in
